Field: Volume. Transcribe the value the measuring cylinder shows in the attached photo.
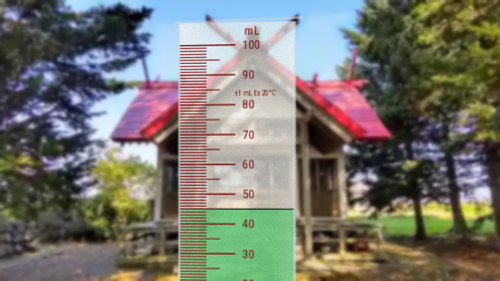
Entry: 45 mL
